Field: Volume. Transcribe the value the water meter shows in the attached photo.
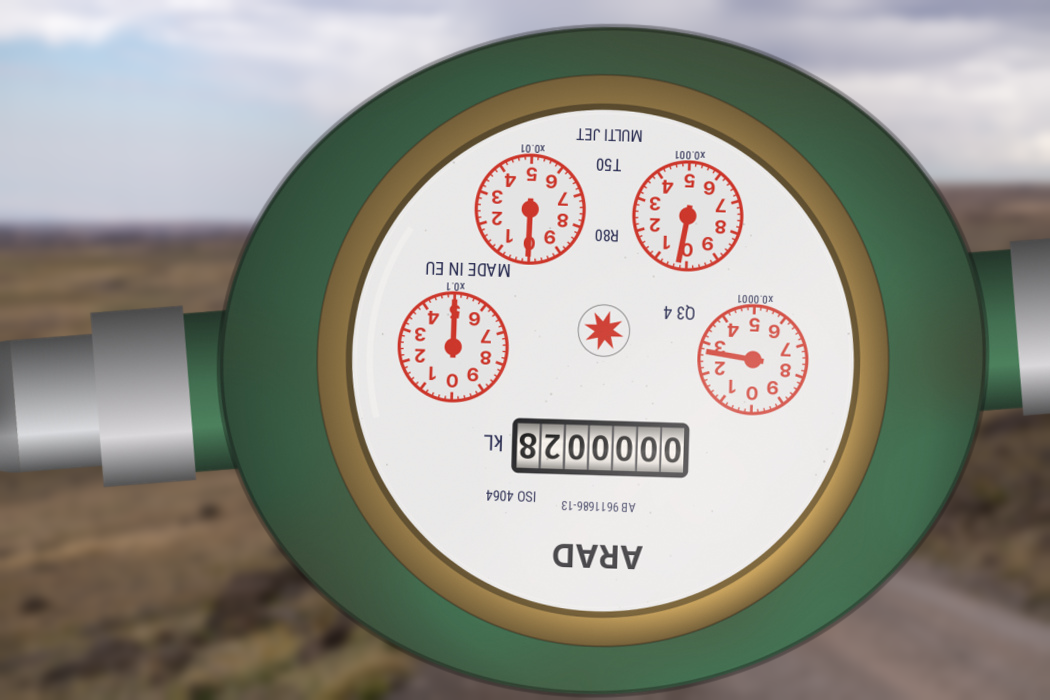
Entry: 28.5002 kL
